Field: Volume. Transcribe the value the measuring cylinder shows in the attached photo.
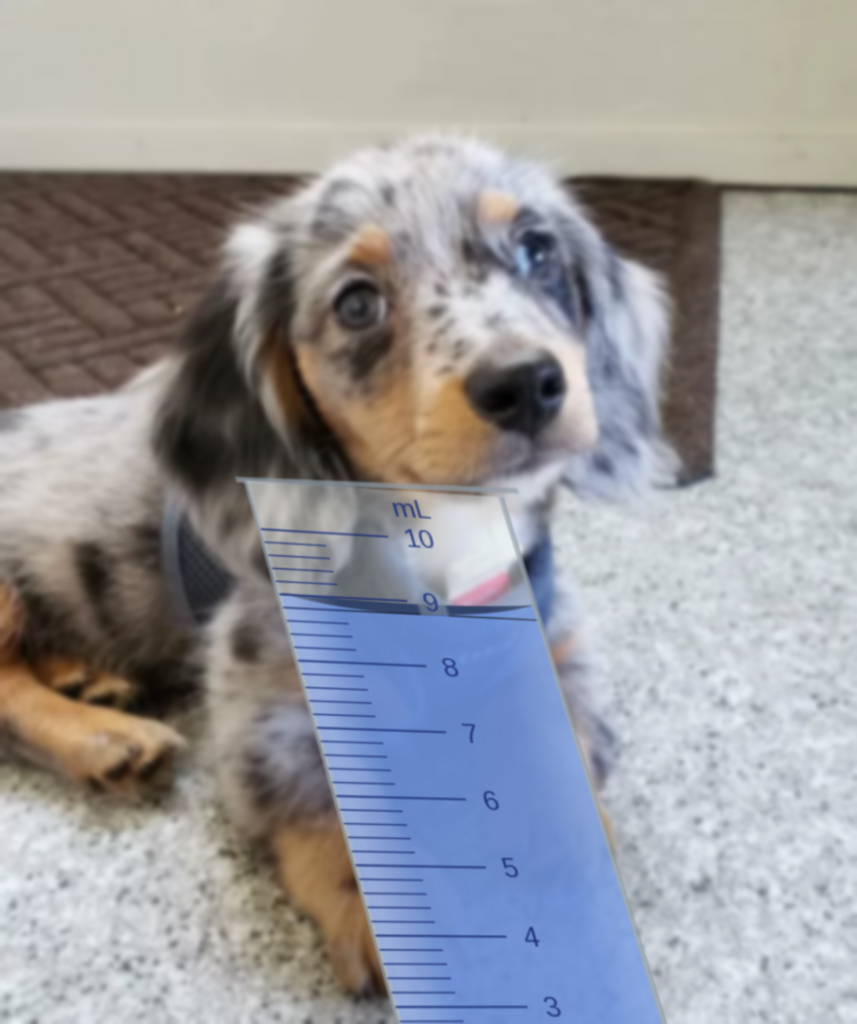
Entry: 8.8 mL
